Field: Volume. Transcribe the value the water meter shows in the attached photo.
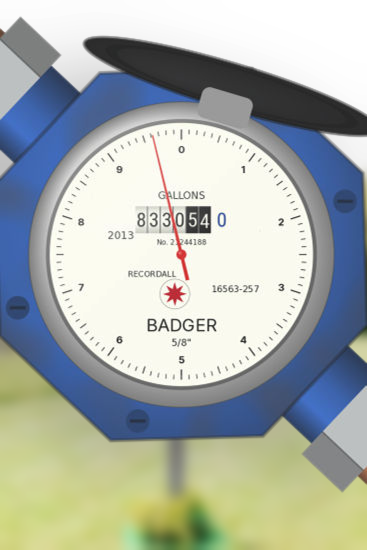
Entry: 8330539.6 gal
